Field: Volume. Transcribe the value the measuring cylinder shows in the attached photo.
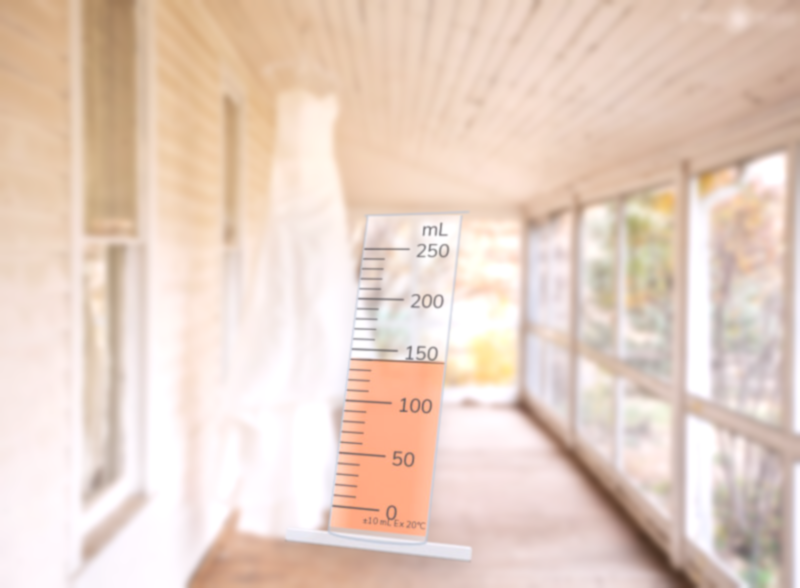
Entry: 140 mL
